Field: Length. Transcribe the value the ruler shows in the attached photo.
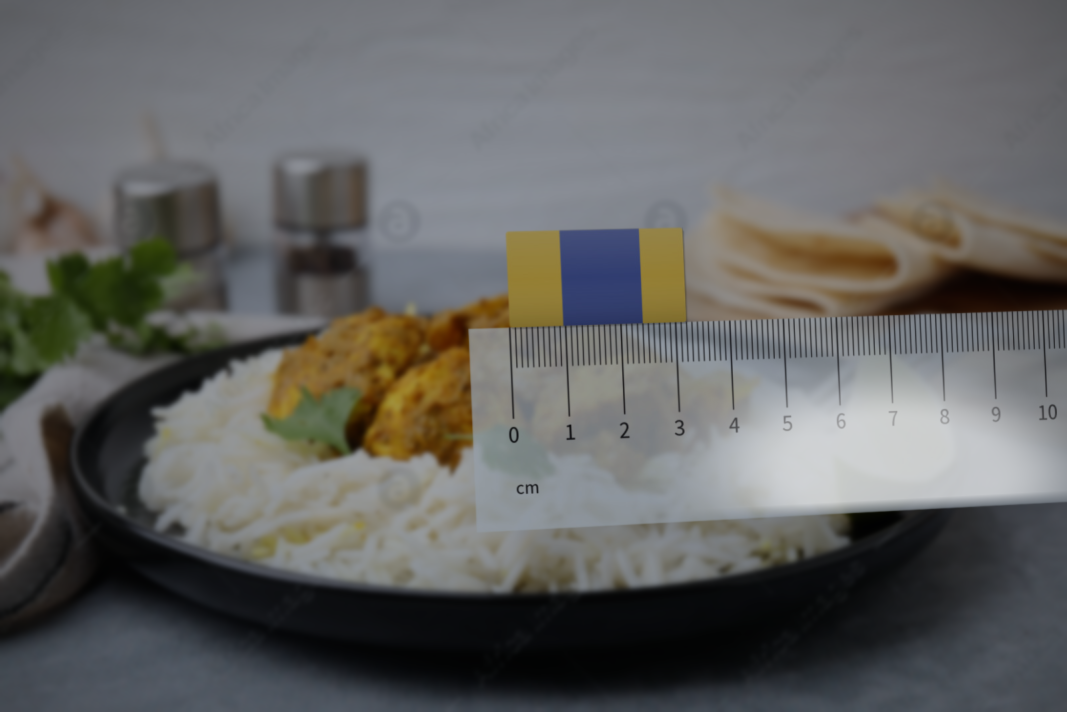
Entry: 3.2 cm
